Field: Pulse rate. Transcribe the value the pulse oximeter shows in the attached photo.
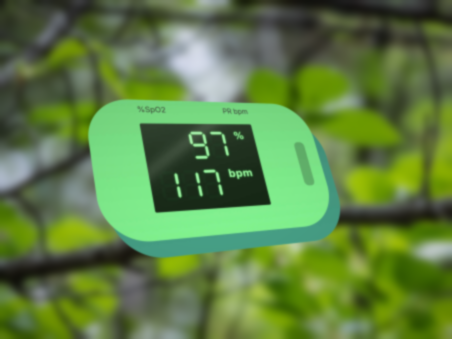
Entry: 117 bpm
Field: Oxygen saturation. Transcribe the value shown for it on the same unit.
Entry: 97 %
